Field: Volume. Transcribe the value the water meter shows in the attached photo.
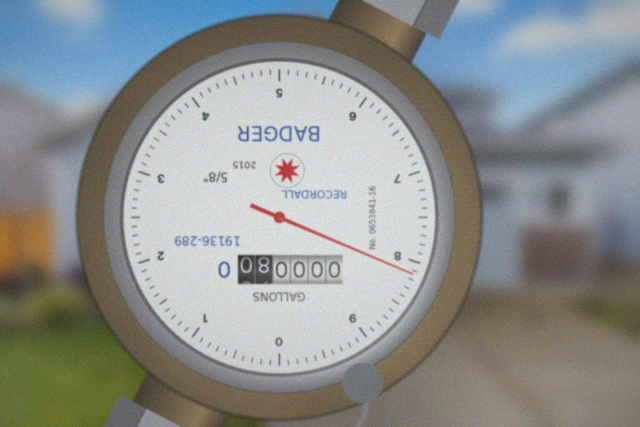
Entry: 798.1 gal
